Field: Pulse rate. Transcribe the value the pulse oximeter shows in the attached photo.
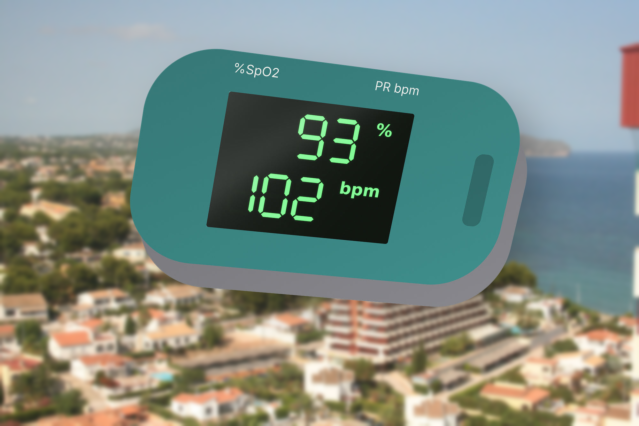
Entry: 102 bpm
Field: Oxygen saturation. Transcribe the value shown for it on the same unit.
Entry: 93 %
